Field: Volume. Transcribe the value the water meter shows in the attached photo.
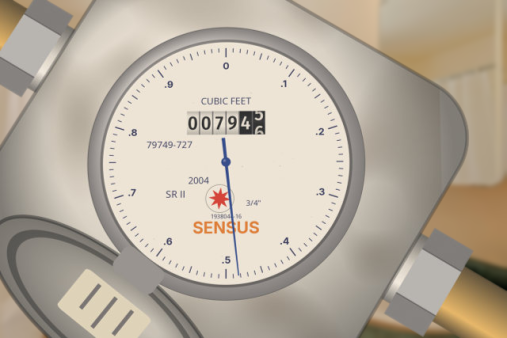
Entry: 7945.48 ft³
